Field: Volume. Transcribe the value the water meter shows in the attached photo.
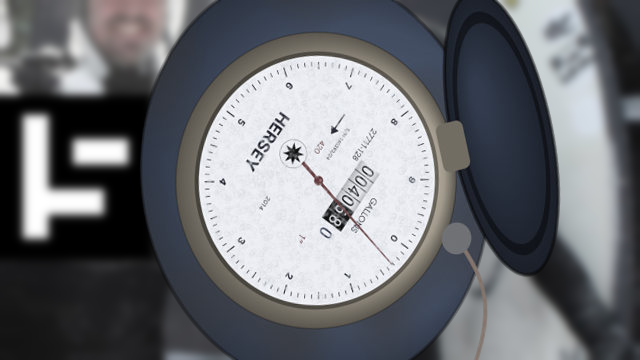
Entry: 40680.3 gal
